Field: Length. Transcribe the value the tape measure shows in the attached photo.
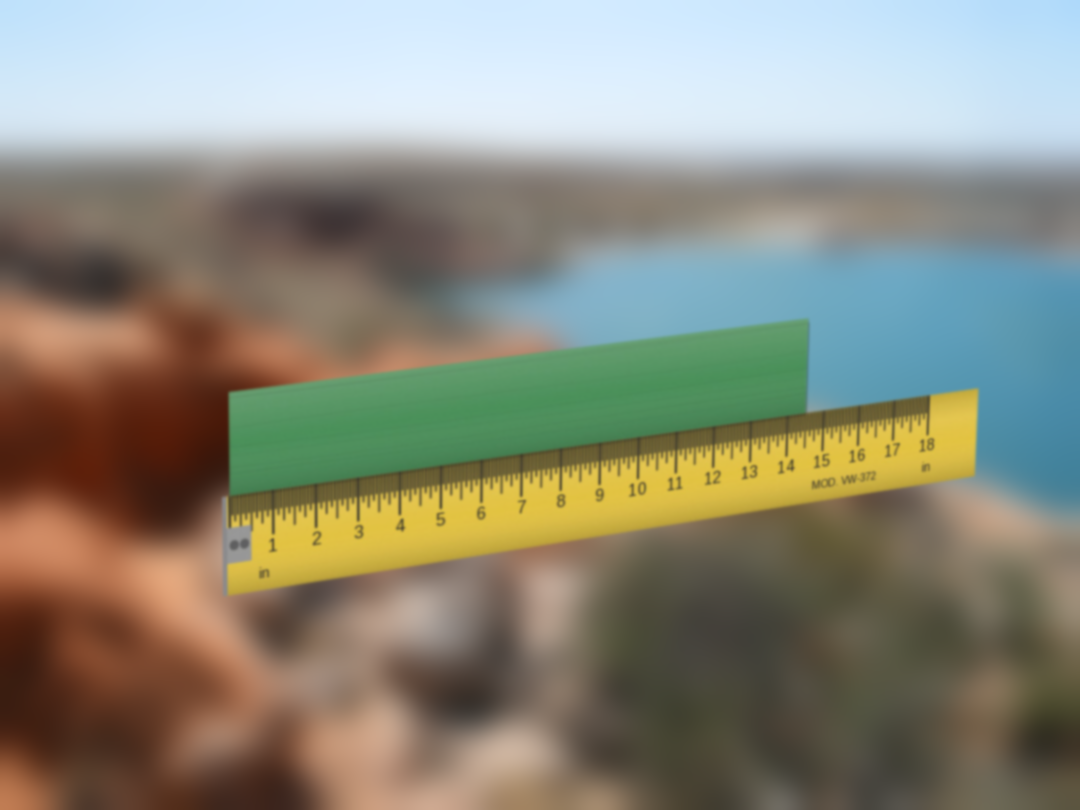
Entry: 14.5 in
